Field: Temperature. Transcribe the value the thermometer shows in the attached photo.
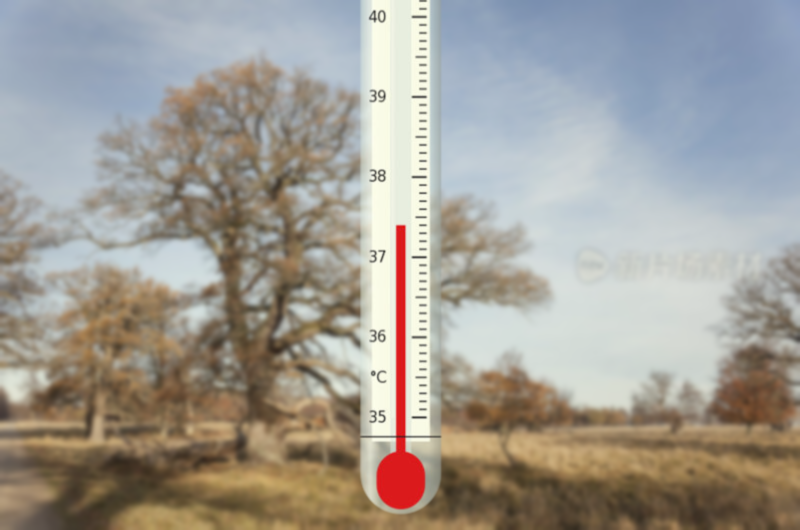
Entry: 37.4 °C
